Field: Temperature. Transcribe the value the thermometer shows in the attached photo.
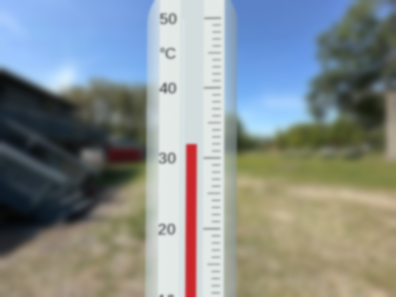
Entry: 32 °C
